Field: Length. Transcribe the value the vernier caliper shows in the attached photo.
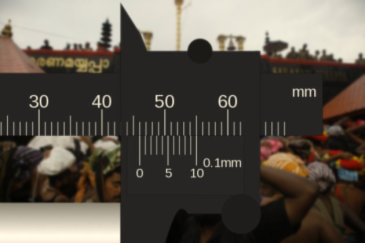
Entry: 46.0 mm
